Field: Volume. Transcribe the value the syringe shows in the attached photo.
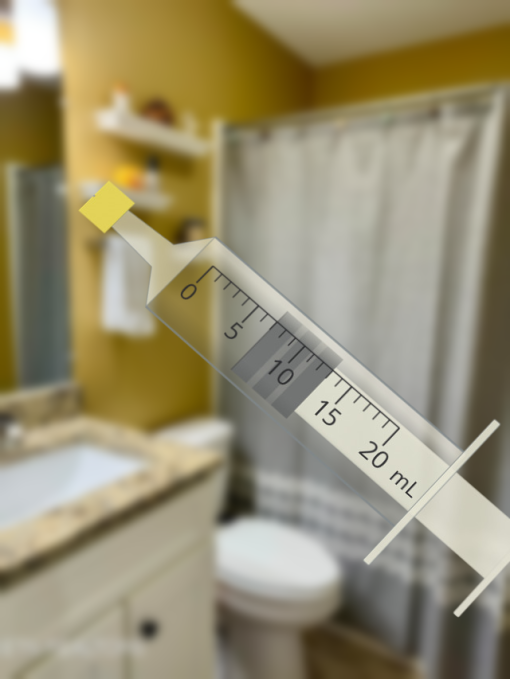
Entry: 7 mL
